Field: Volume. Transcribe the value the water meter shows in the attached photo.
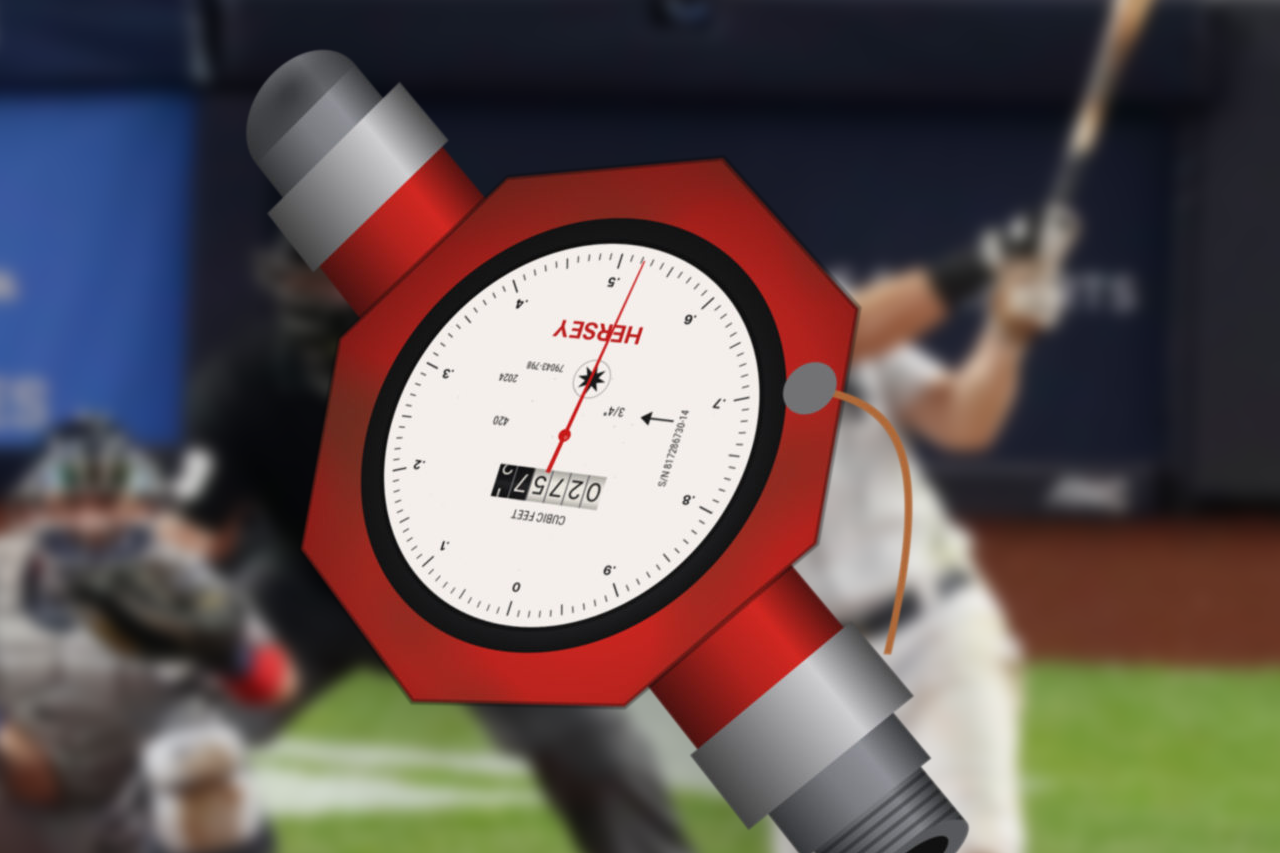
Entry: 27571.52 ft³
